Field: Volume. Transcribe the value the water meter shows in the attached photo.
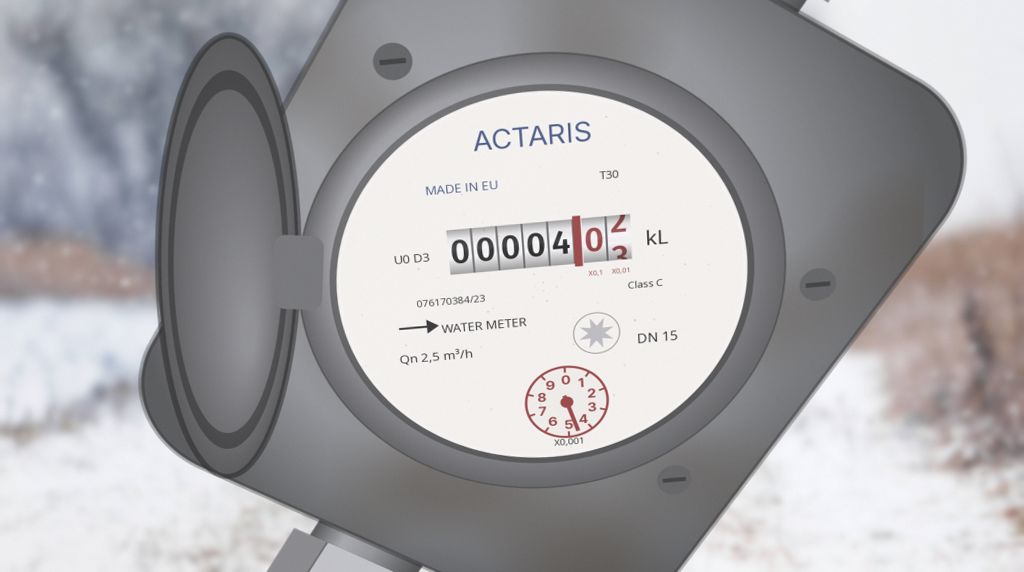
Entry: 4.024 kL
